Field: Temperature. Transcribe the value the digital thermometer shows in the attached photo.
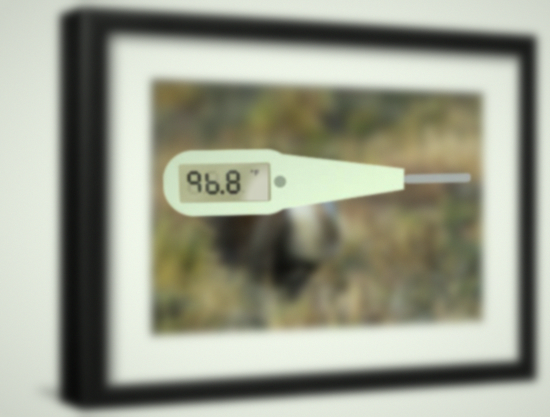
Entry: 96.8 °F
